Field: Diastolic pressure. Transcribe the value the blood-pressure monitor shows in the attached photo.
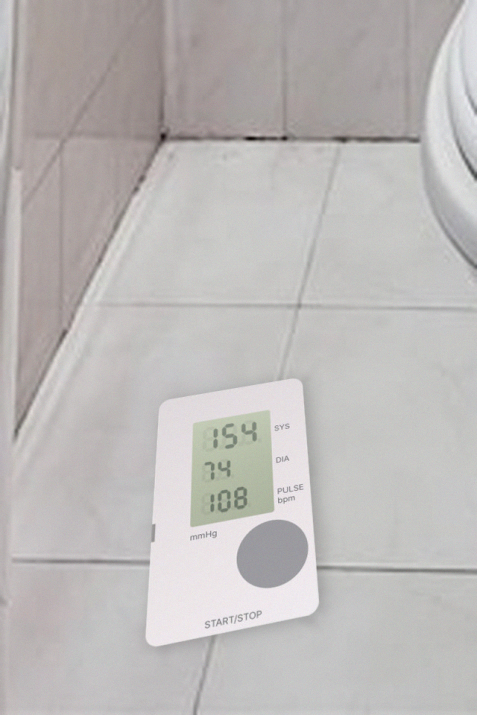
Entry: 74 mmHg
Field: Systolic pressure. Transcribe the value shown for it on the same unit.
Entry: 154 mmHg
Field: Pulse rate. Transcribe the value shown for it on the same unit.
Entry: 108 bpm
